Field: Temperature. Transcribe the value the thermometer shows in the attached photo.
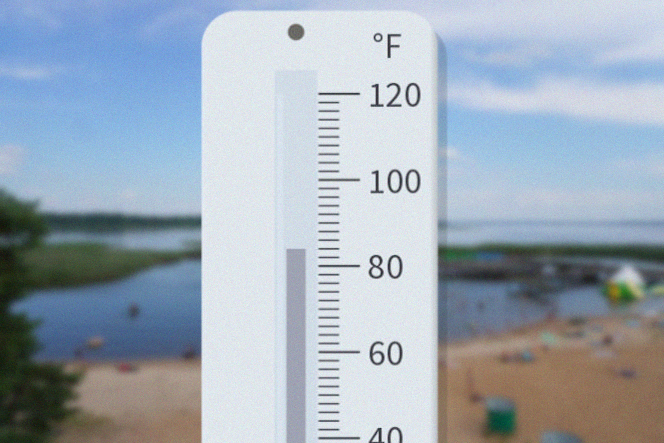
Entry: 84 °F
